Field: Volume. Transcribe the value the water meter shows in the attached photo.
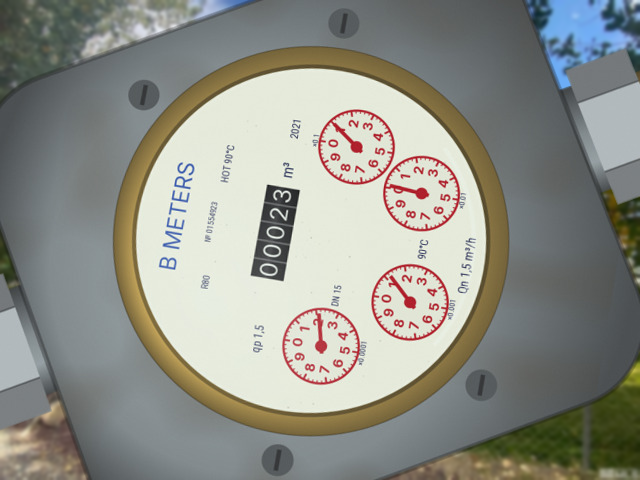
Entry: 23.1012 m³
